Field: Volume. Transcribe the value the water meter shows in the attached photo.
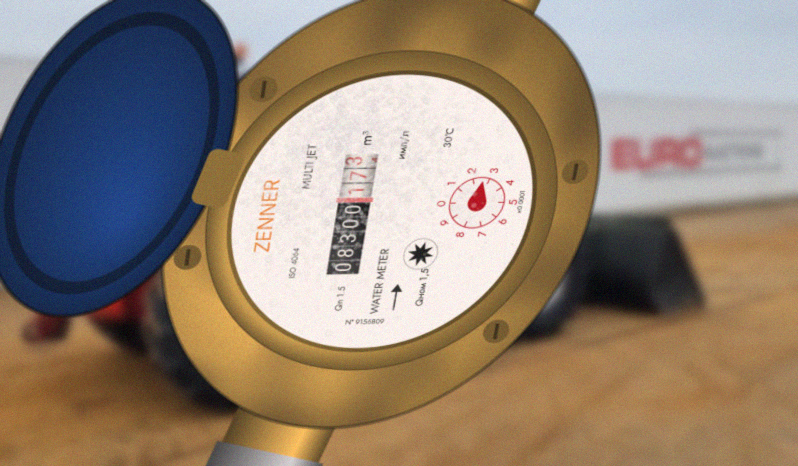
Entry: 8300.1732 m³
